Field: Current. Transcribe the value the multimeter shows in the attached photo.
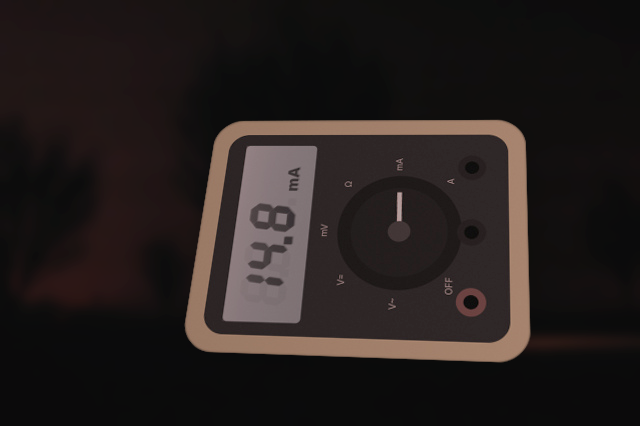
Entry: 14.8 mA
